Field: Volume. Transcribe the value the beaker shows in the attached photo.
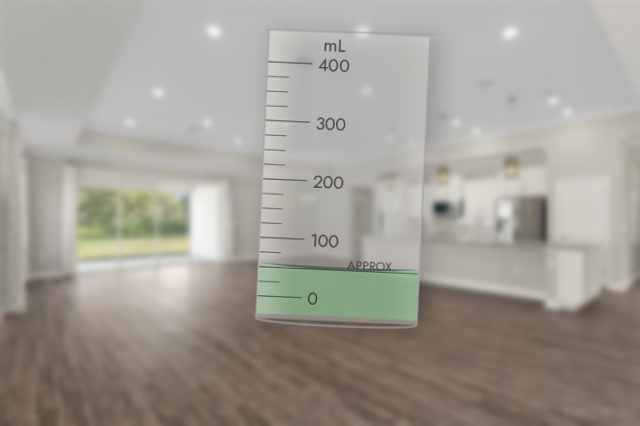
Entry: 50 mL
